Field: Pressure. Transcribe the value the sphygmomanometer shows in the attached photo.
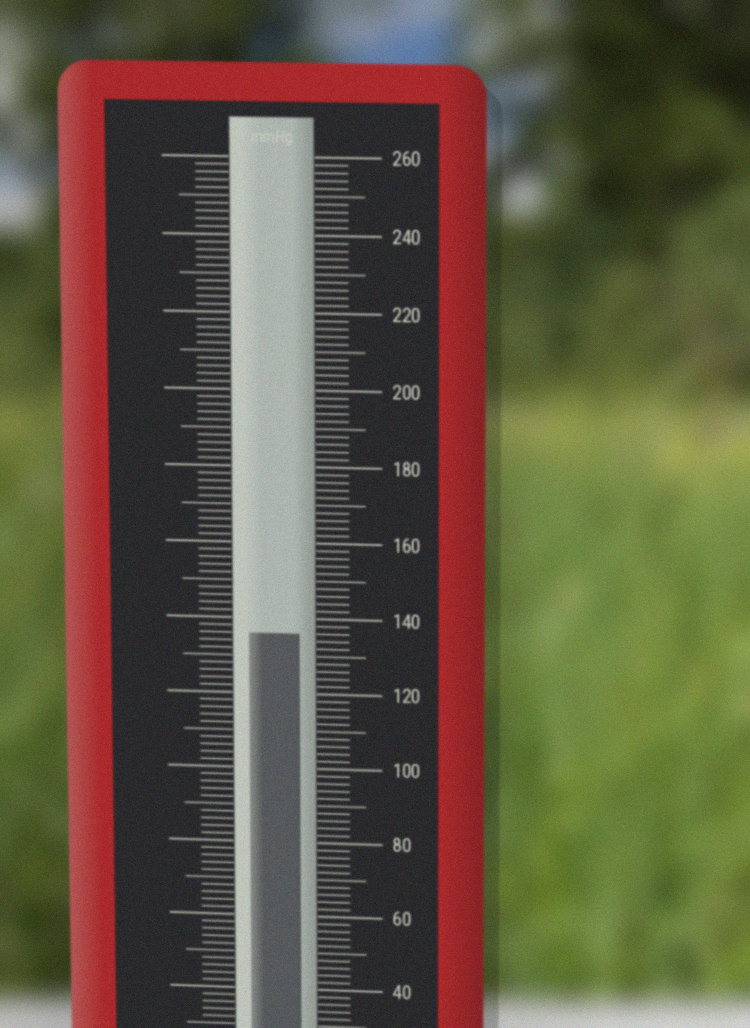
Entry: 136 mmHg
